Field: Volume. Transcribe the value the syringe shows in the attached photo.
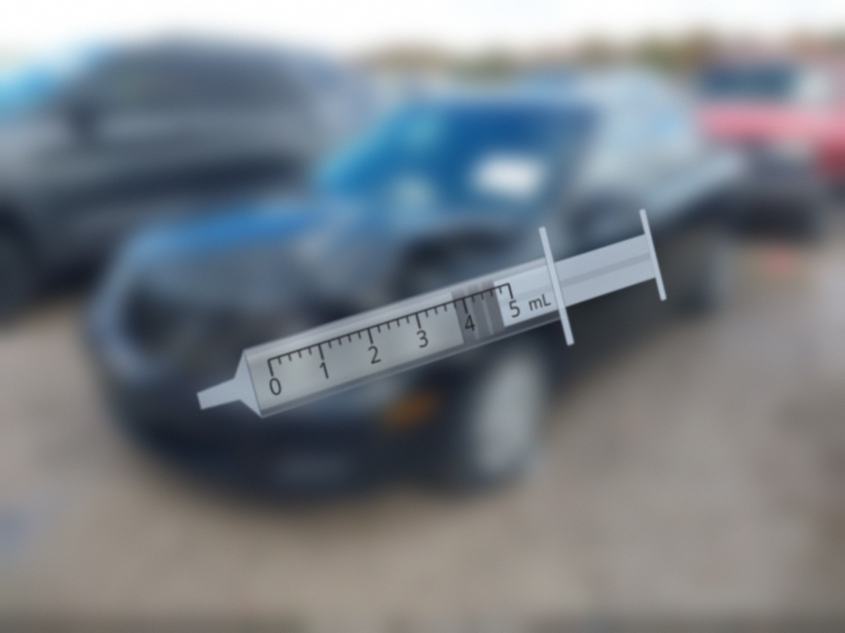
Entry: 3.8 mL
